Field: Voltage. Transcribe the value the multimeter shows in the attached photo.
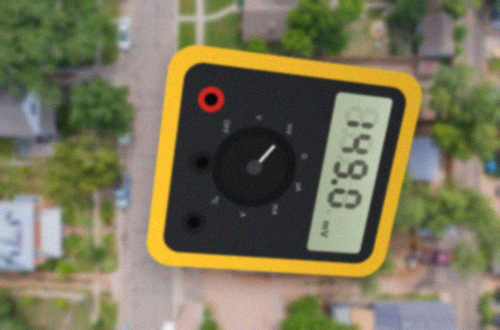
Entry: 149.0 mV
